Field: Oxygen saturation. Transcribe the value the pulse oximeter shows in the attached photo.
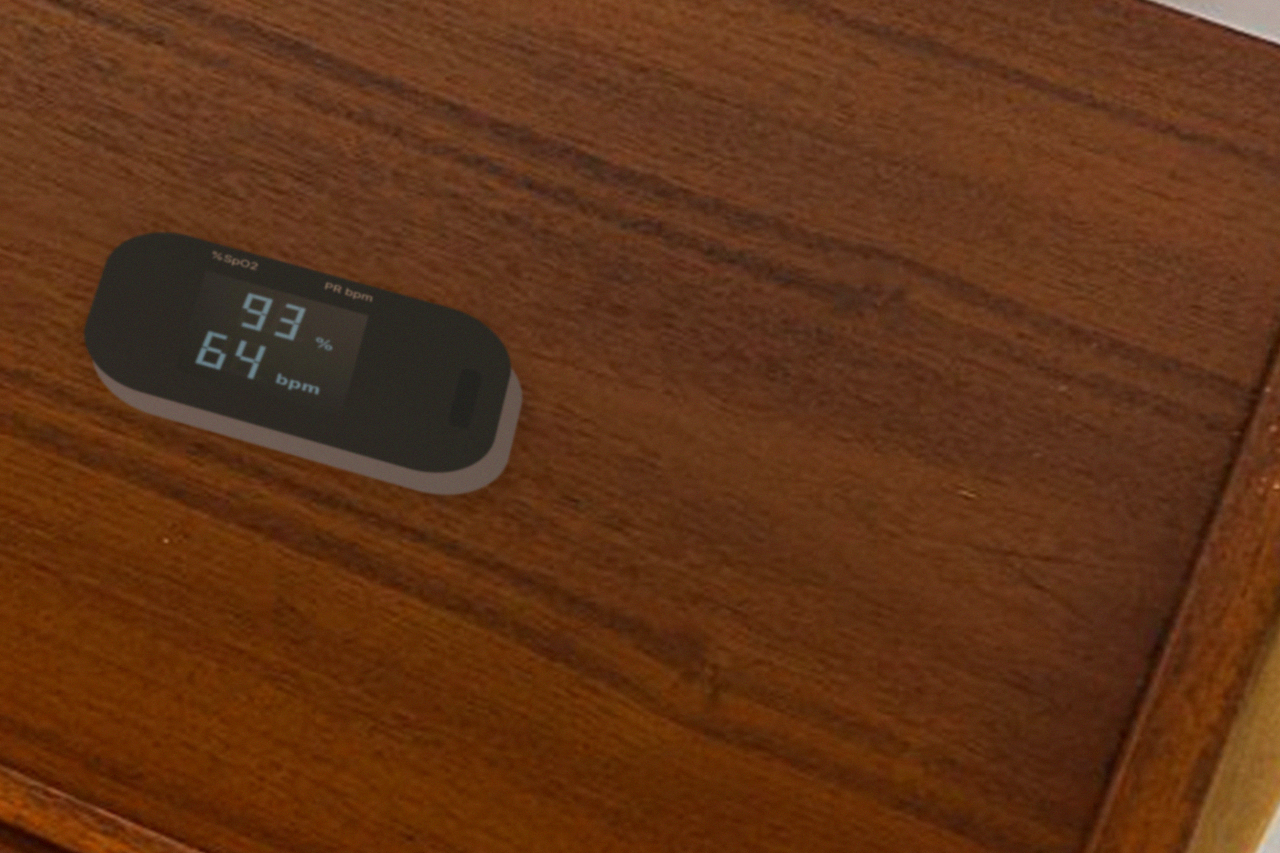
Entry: 93 %
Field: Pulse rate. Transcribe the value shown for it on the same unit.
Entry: 64 bpm
